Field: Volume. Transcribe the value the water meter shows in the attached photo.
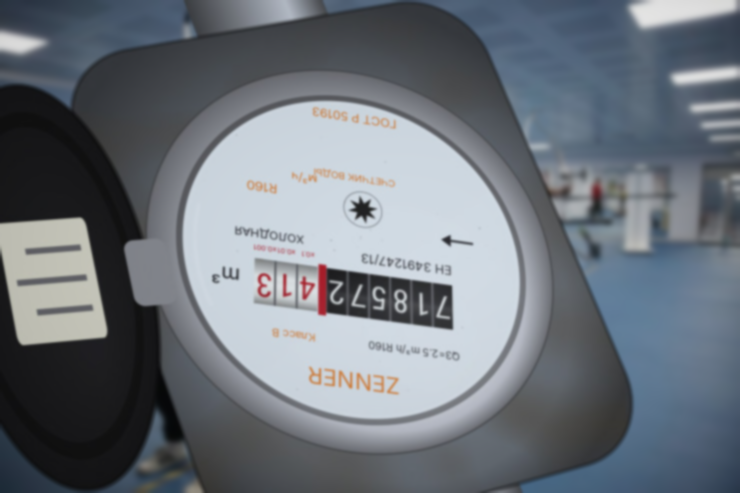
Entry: 718572.413 m³
